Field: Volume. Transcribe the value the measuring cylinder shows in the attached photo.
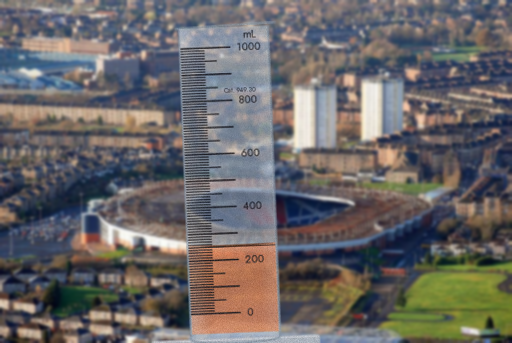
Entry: 250 mL
